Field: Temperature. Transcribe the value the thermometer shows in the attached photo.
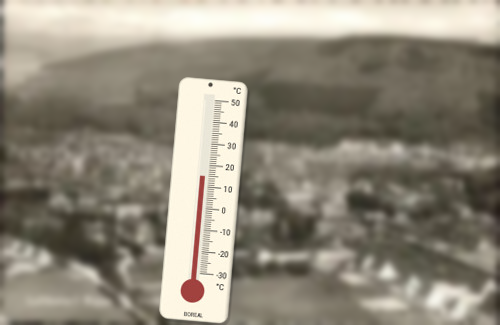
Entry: 15 °C
